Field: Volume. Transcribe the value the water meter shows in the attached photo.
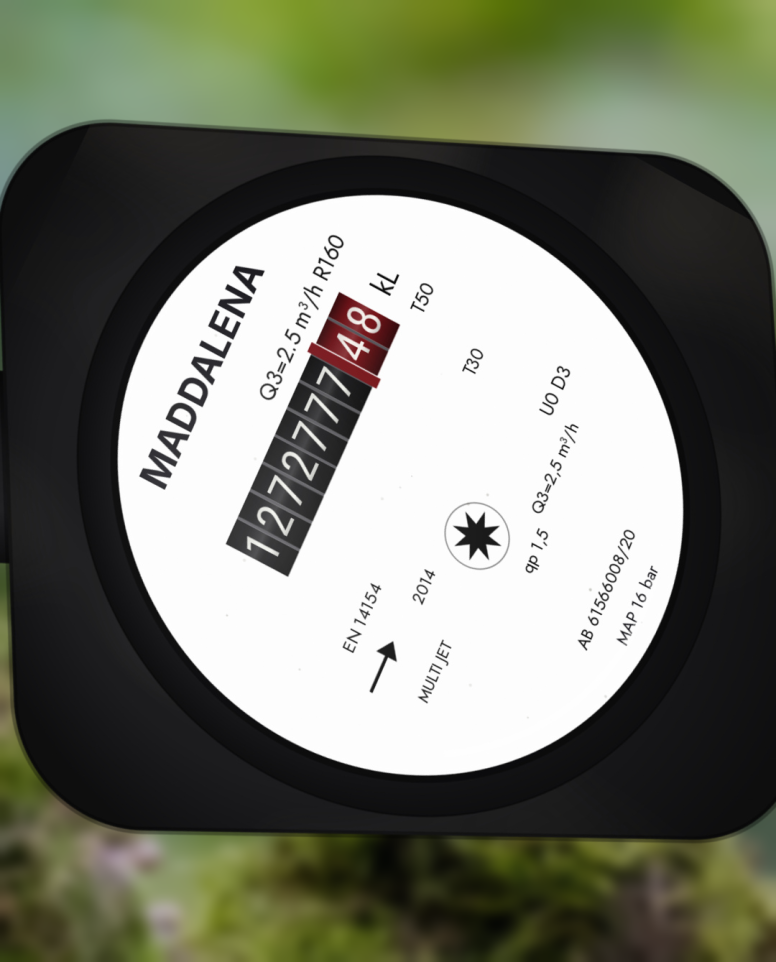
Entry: 1272777.48 kL
